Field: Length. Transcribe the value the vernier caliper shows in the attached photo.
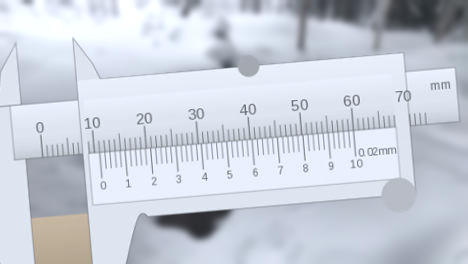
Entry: 11.0 mm
